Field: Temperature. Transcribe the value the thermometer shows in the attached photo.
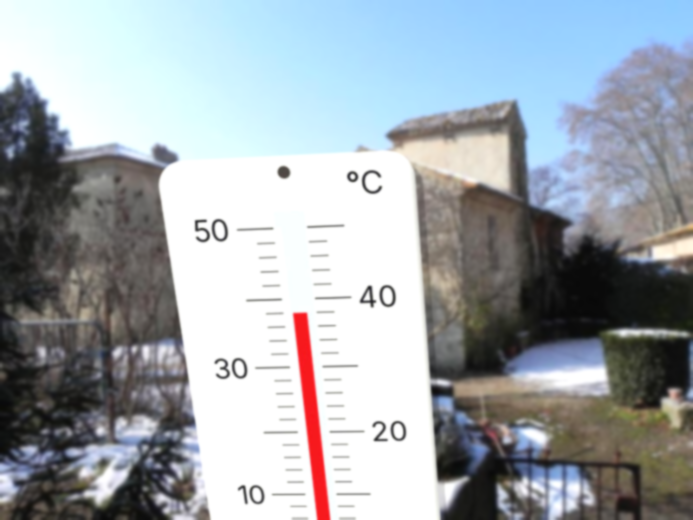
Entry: 38 °C
